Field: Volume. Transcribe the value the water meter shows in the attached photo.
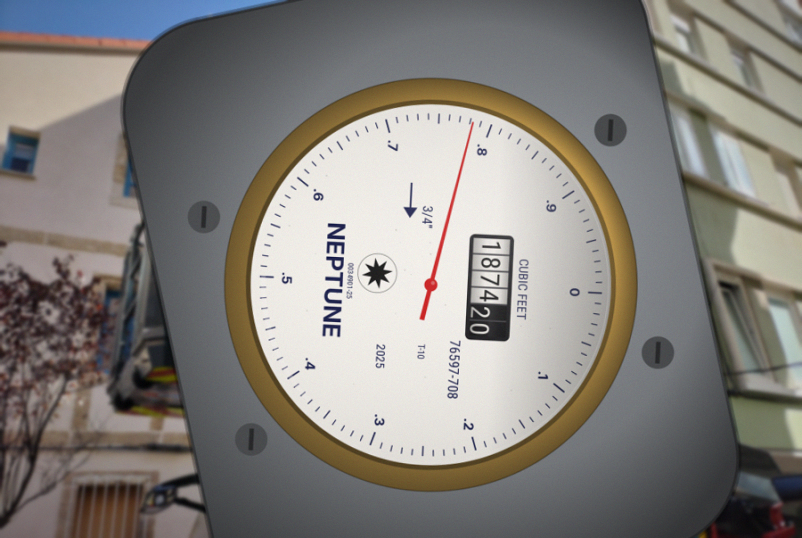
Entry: 187419.78 ft³
